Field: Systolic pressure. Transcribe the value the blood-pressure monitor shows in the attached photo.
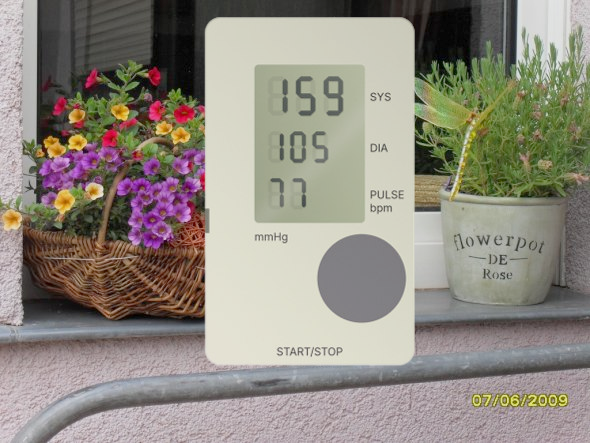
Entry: 159 mmHg
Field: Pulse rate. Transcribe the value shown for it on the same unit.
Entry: 77 bpm
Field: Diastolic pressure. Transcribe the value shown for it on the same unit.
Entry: 105 mmHg
